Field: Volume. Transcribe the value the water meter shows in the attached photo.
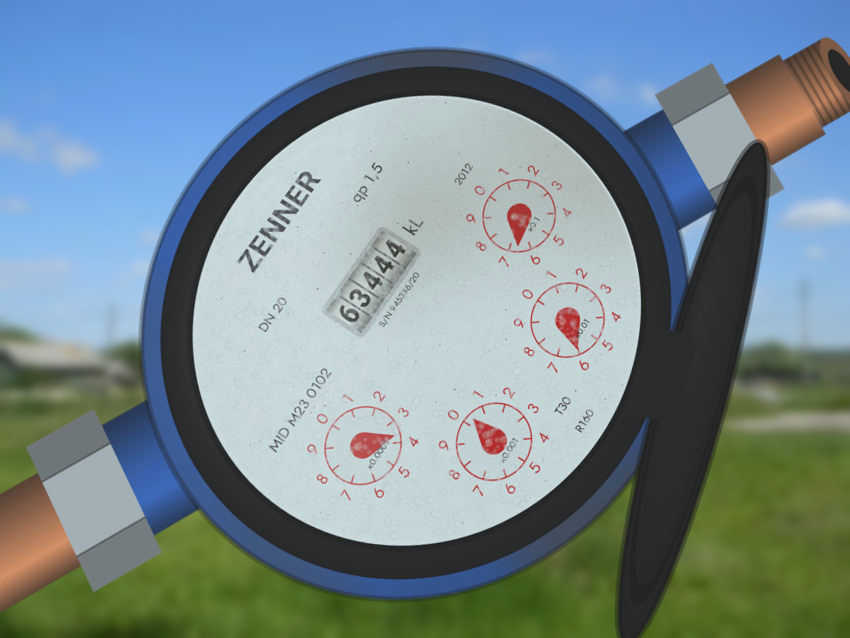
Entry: 63444.6603 kL
